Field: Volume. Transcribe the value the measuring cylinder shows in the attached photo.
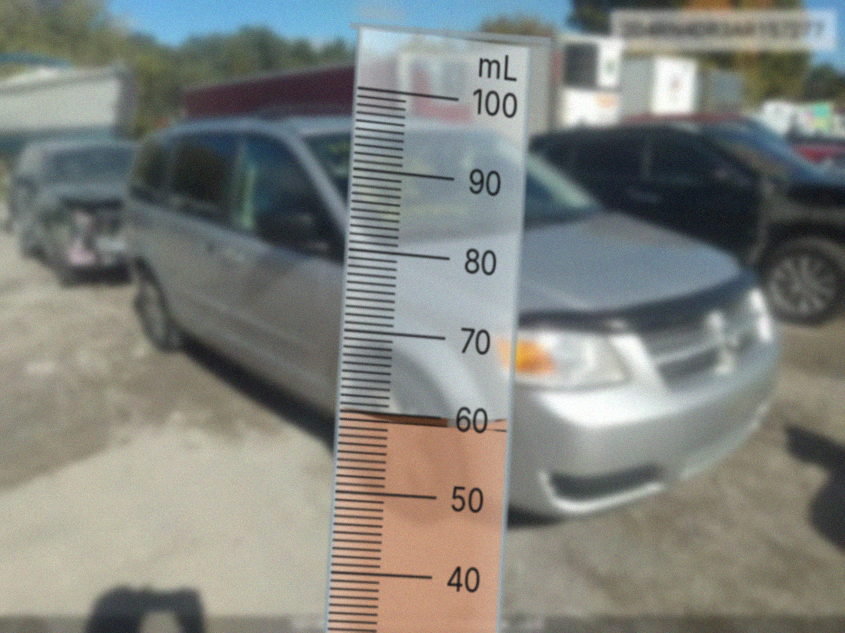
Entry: 59 mL
